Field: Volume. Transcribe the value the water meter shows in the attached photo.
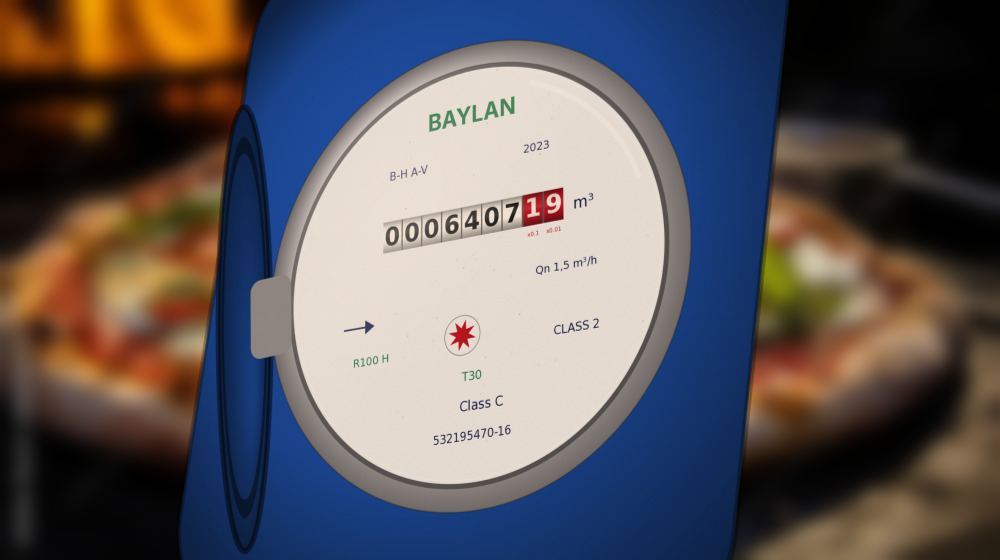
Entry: 6407.19 m³
